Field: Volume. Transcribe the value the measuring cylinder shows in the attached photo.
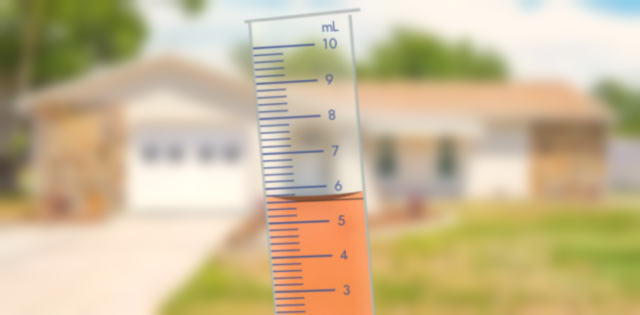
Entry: 5.6 mL
